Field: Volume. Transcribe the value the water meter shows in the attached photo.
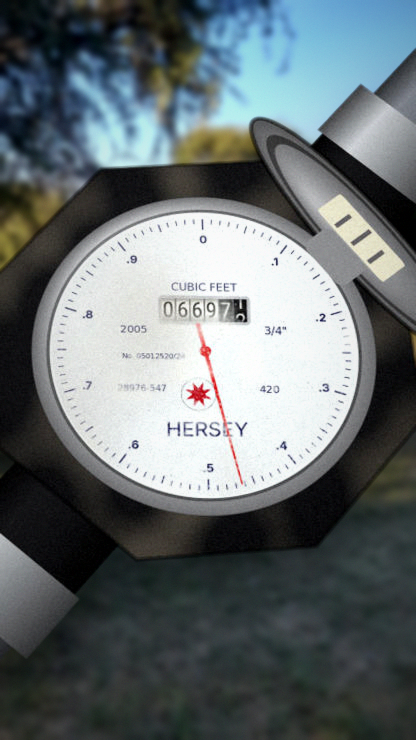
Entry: 66971.46 ft³
